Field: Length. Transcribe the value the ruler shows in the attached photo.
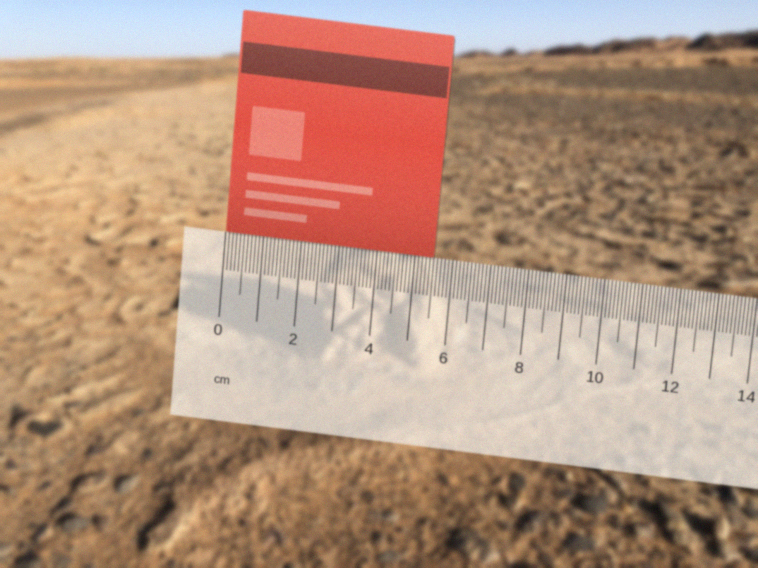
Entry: 5.5 cm
